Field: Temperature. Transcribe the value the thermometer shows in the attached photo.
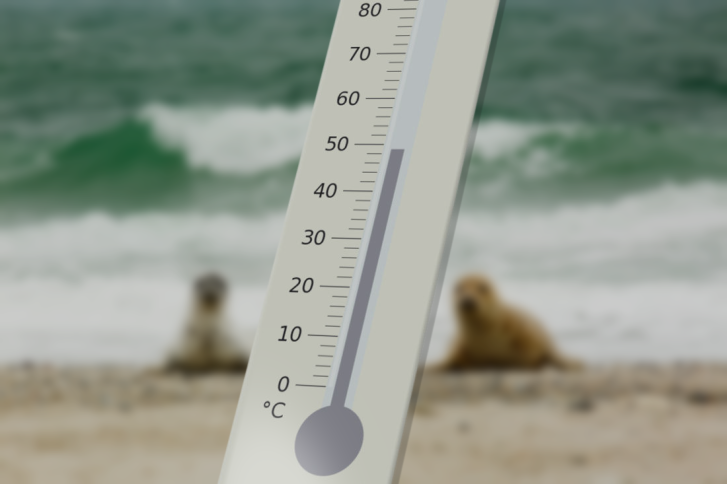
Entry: 49 °C
